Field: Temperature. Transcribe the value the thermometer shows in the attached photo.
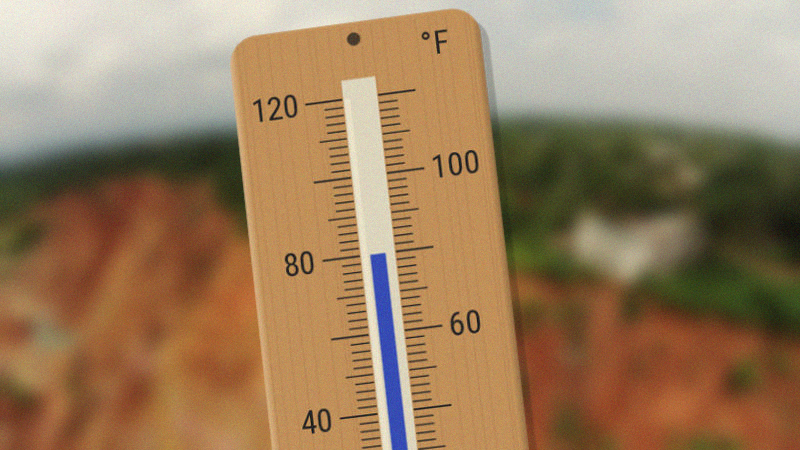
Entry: 80 °F
